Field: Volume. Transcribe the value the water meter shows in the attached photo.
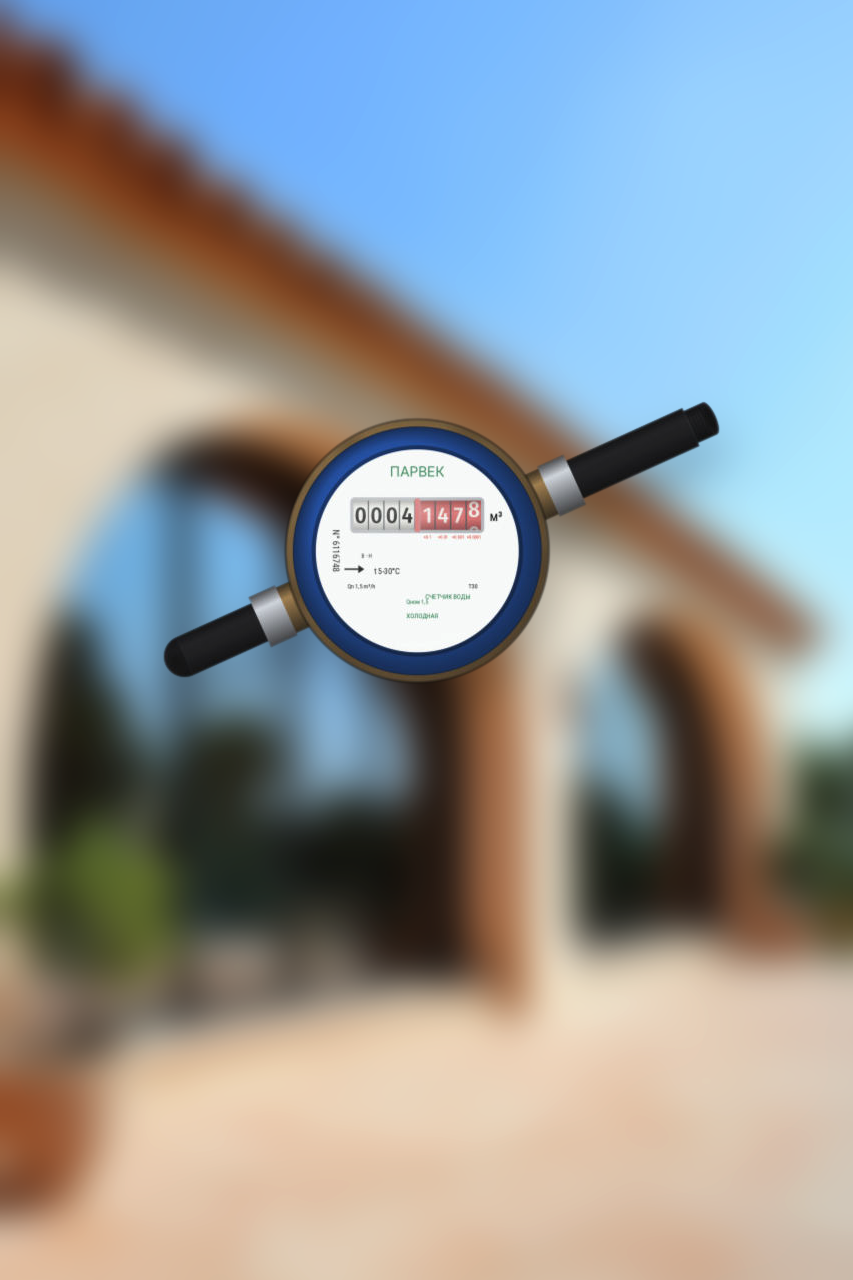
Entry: 4.1478 m³
